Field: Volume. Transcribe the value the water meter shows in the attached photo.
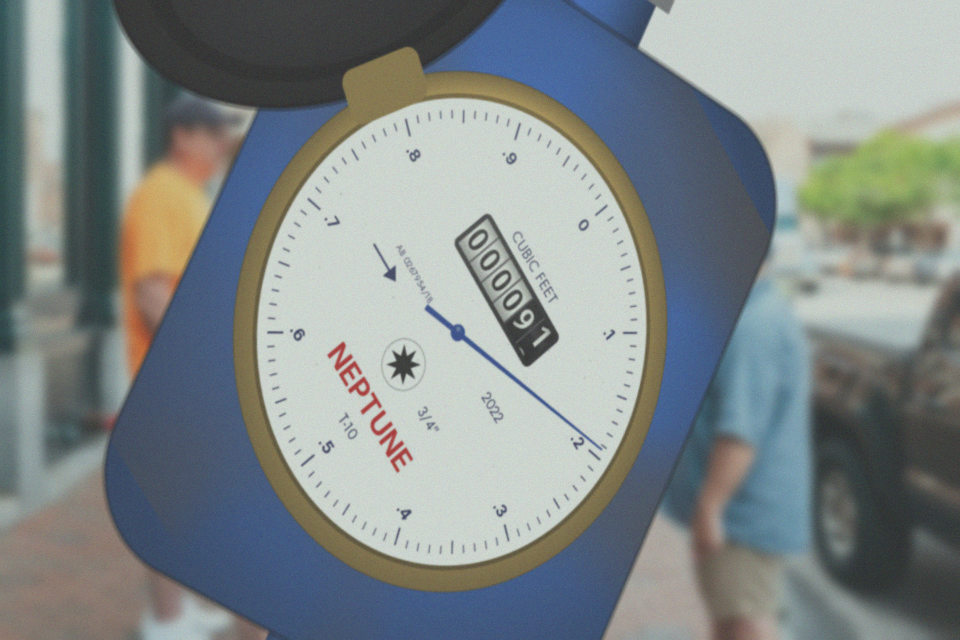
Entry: 91.19 ft³
